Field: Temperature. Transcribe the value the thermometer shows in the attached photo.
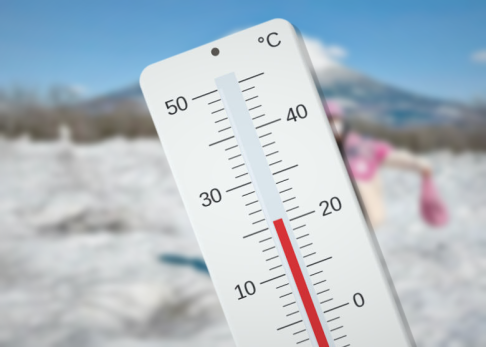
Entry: 21 °C
